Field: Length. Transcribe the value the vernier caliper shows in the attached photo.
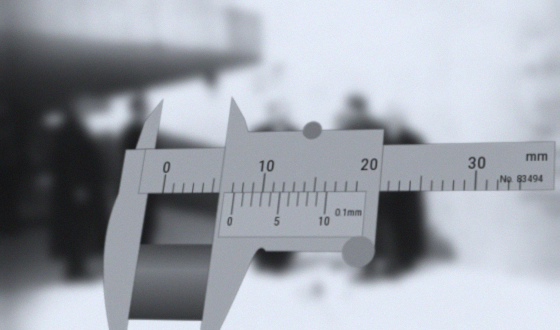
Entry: 7.2 mm
